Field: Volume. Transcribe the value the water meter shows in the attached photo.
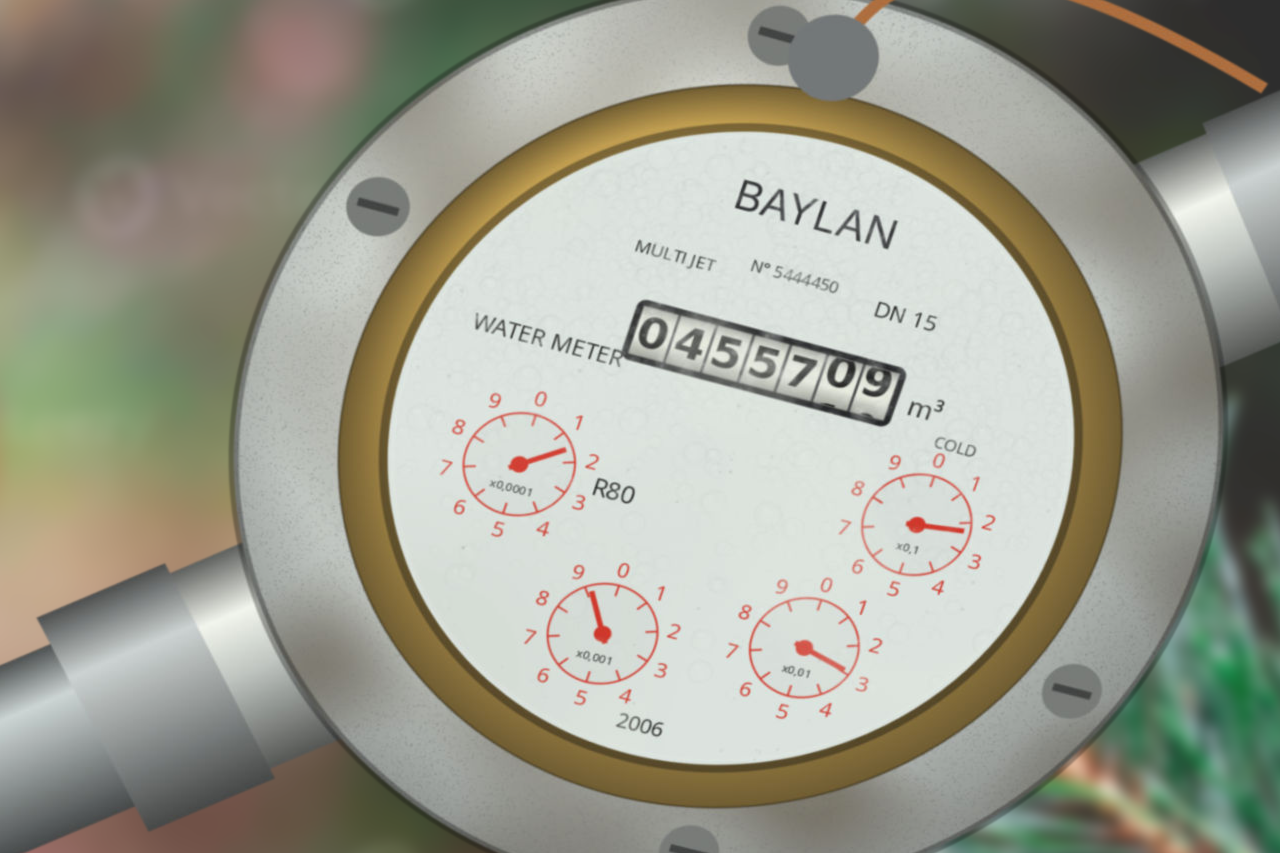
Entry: 455709.2291 m³
